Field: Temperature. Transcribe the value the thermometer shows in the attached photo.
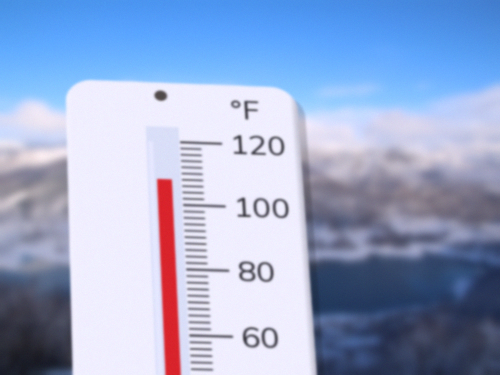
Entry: 108 °F
